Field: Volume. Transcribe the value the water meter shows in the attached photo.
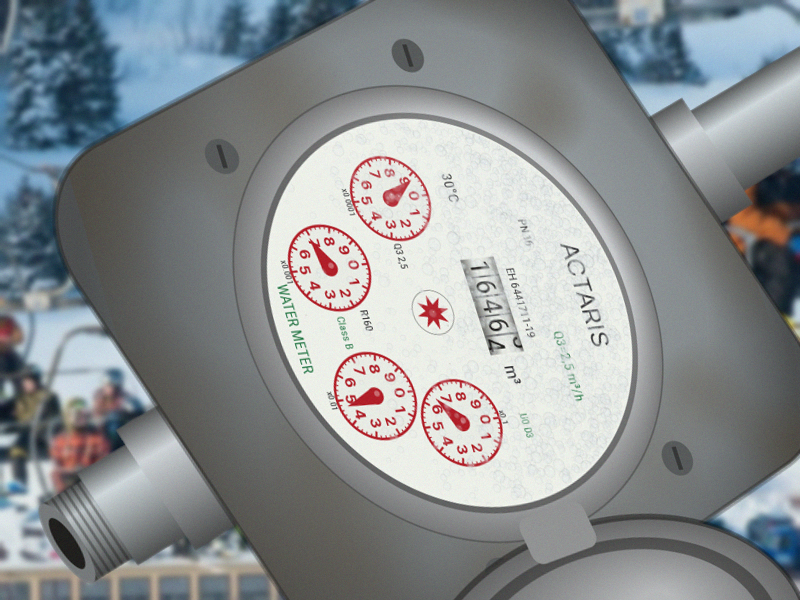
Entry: 16463.6469 m³
